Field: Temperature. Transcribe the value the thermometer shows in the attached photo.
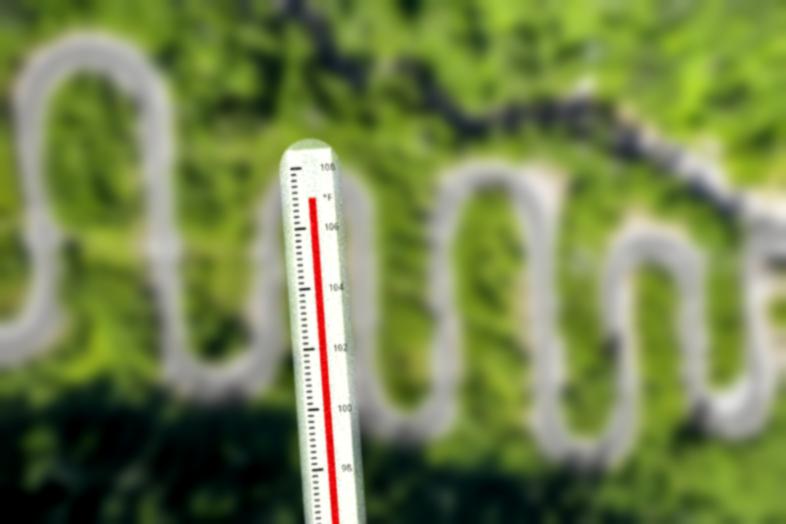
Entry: 107 °F
